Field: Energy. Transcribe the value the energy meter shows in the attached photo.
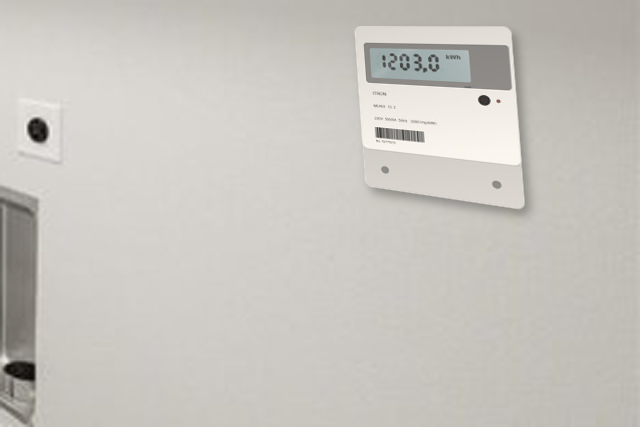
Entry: 1203.0 kWh
